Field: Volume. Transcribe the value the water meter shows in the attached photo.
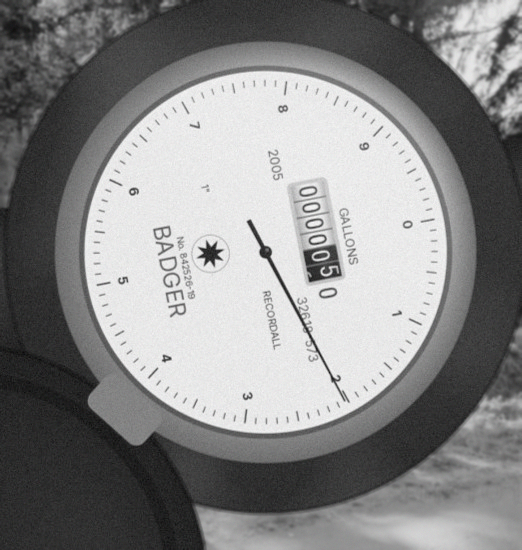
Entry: 52.0 gal
